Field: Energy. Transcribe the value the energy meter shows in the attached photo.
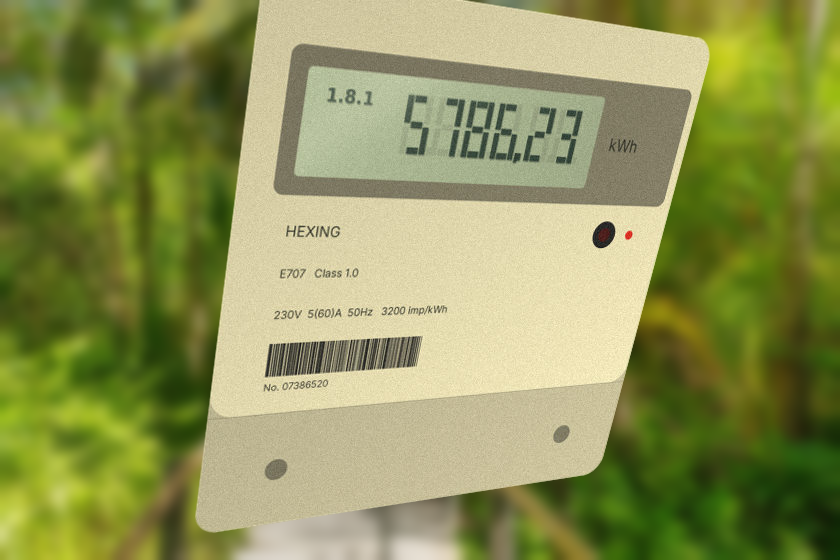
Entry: 5786.23 kWh
